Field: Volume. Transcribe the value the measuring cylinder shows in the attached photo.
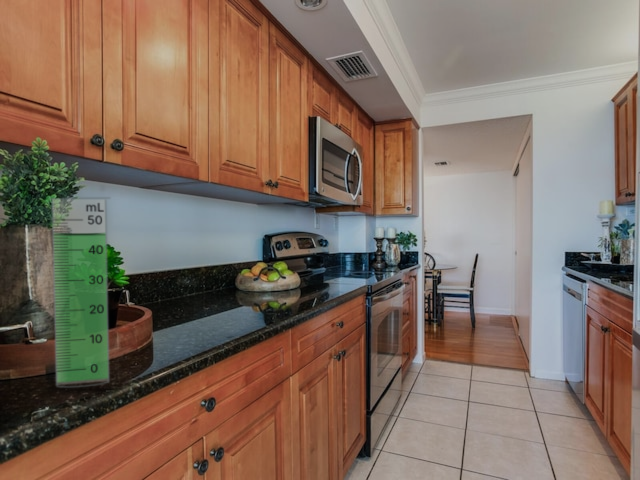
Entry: 45 mL
